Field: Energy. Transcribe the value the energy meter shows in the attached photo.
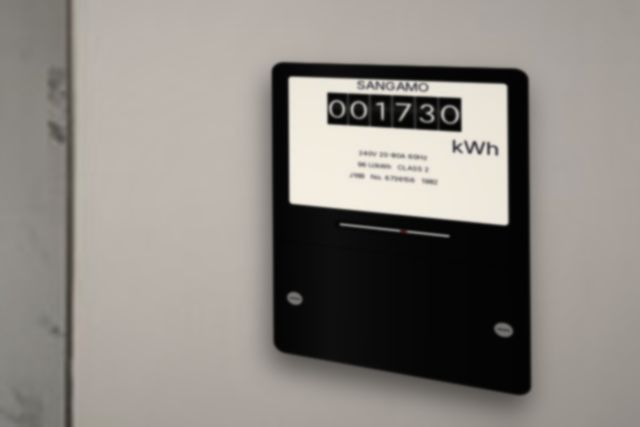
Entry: 1730 kWh
